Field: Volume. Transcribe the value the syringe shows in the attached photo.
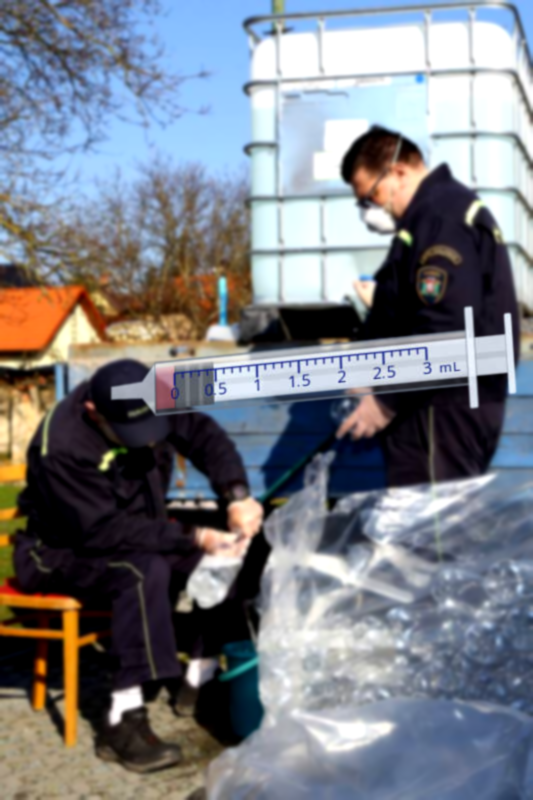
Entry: 0 mL
